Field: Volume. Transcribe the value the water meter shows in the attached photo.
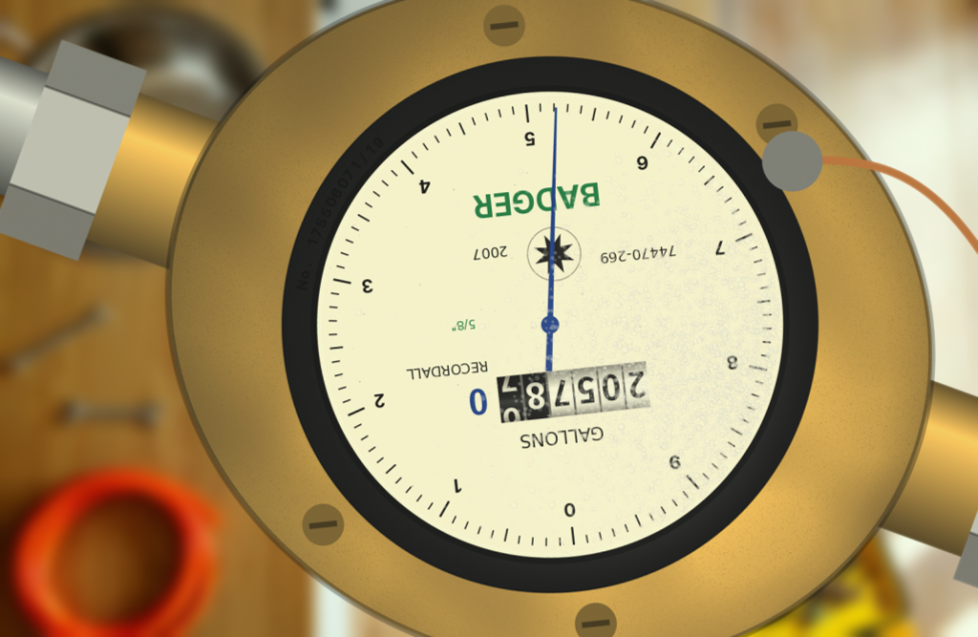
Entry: 2057865.2 gal
